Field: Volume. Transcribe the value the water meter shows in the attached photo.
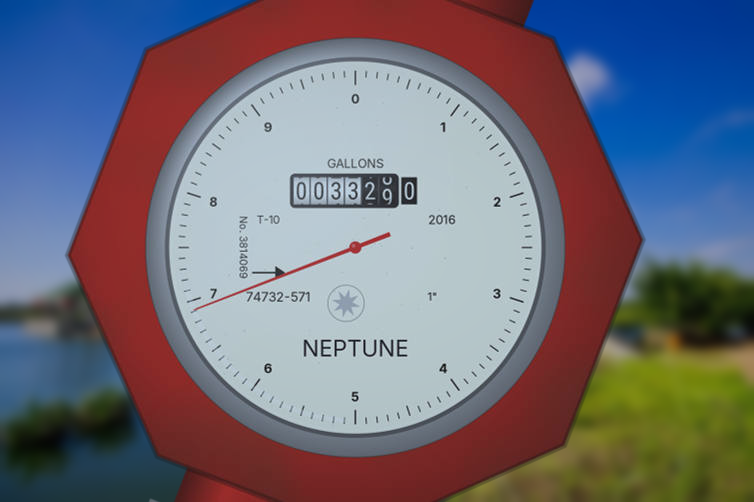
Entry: 33286.9 gal
